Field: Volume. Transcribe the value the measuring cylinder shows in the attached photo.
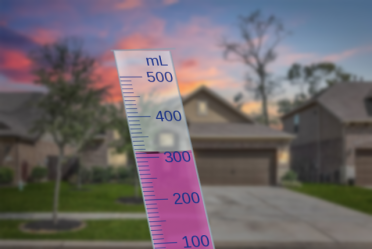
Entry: 310 mL
